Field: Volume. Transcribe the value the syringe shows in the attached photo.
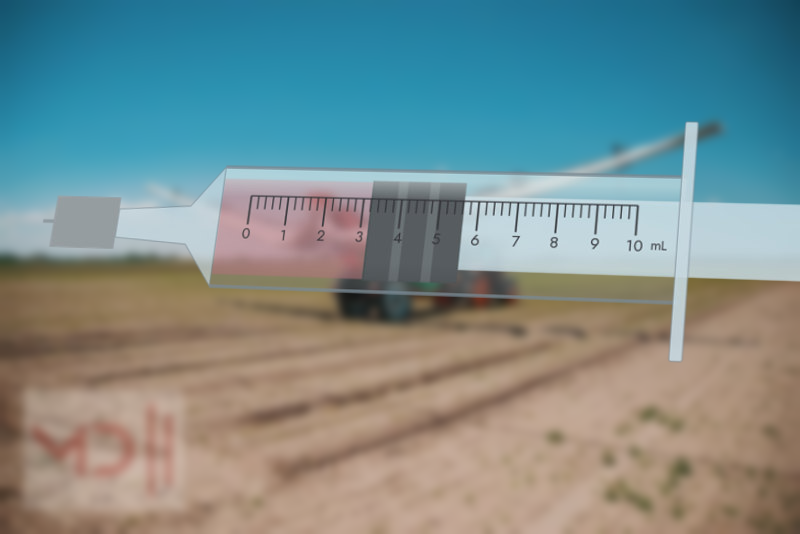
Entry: 3.2 mL
